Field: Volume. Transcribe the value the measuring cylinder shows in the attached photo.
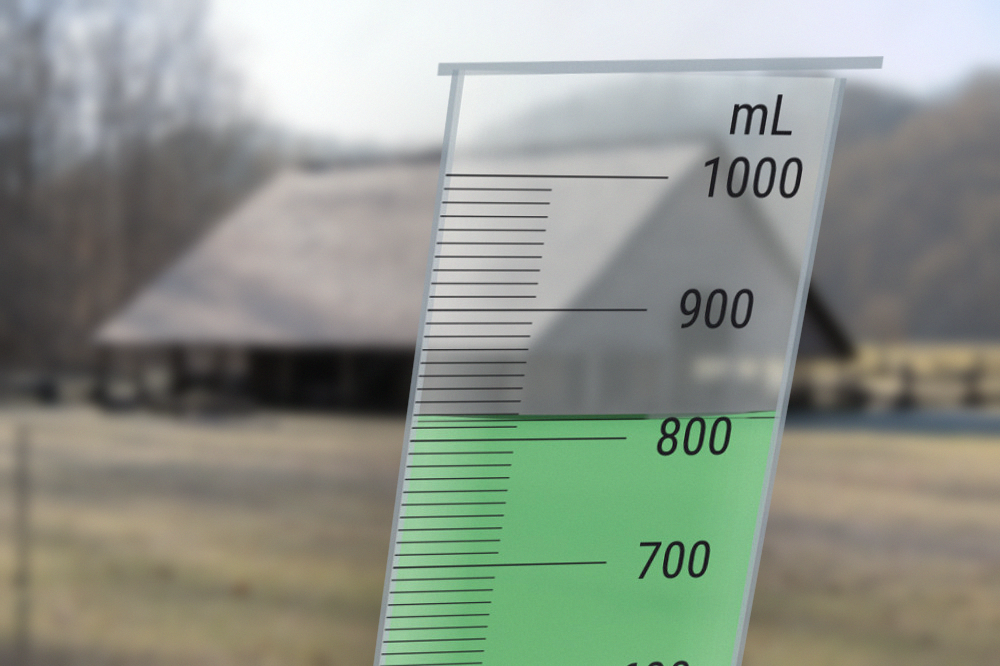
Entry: 815 mL
